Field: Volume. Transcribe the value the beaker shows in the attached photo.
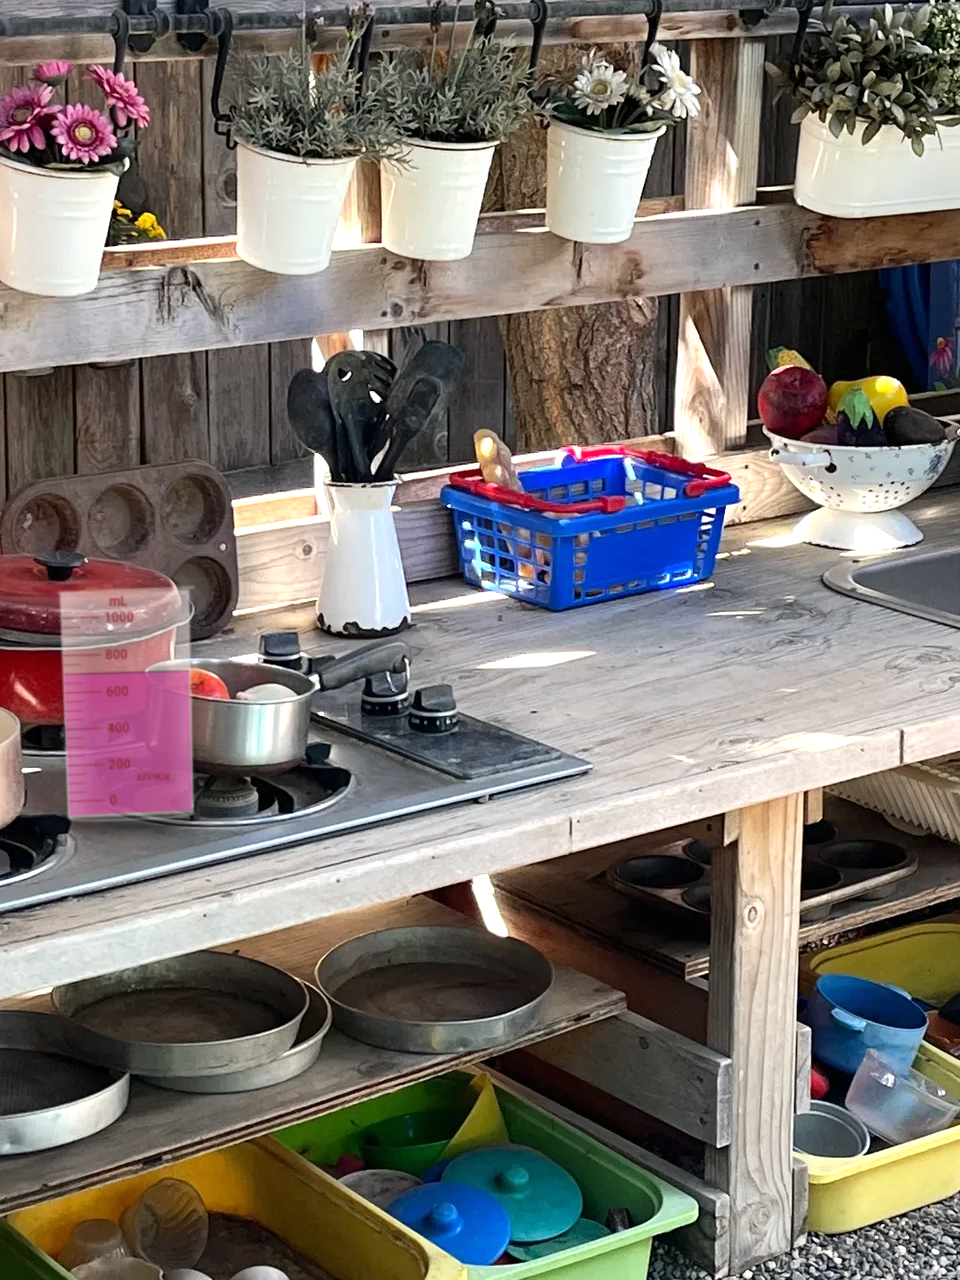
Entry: 700 mL
